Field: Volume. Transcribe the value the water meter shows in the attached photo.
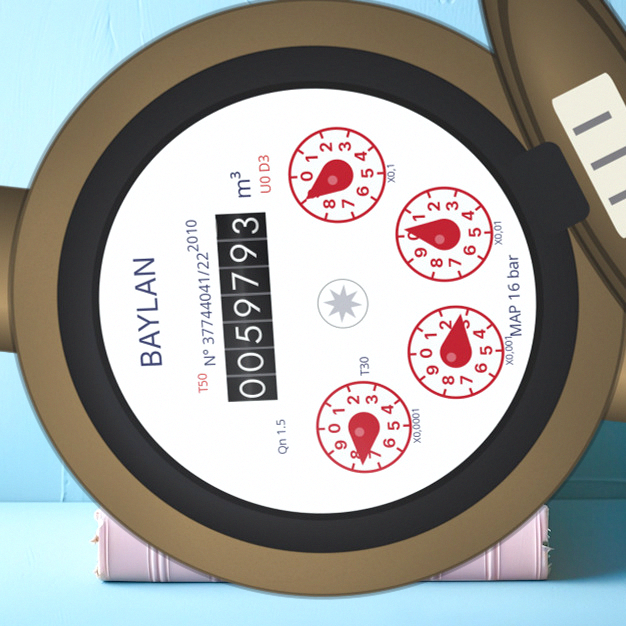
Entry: 59792.9027 m³
